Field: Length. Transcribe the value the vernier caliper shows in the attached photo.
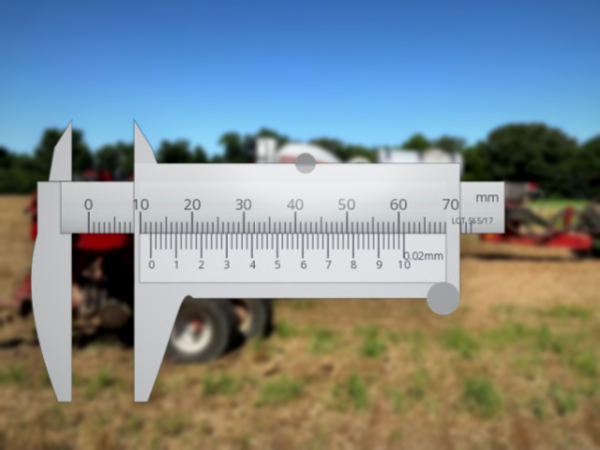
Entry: 12.0 mm
